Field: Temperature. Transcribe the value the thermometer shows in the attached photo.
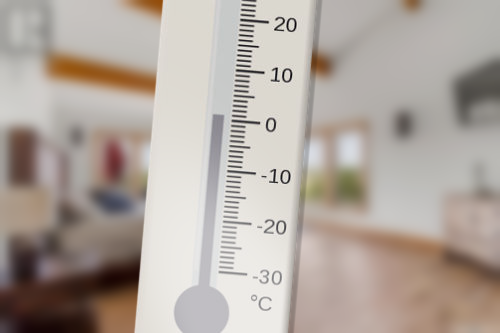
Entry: 1 °C
